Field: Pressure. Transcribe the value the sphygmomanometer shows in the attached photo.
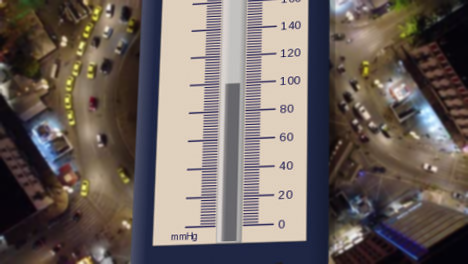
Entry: 100 mmHg
